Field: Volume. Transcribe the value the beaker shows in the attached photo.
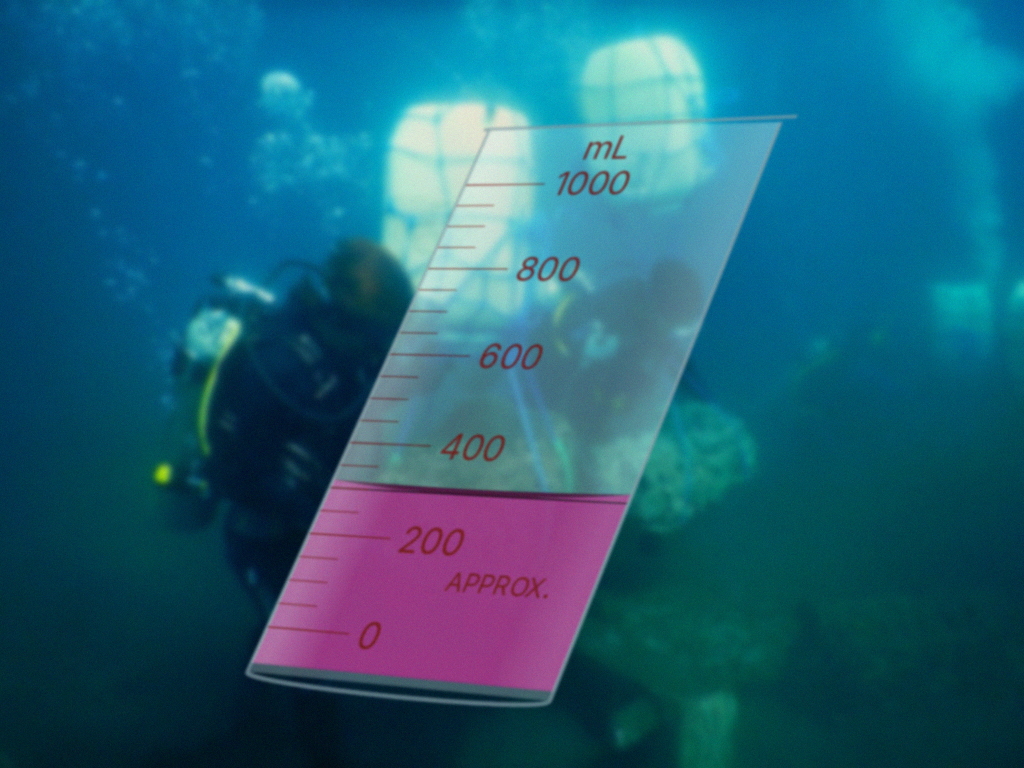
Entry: 300 mL
